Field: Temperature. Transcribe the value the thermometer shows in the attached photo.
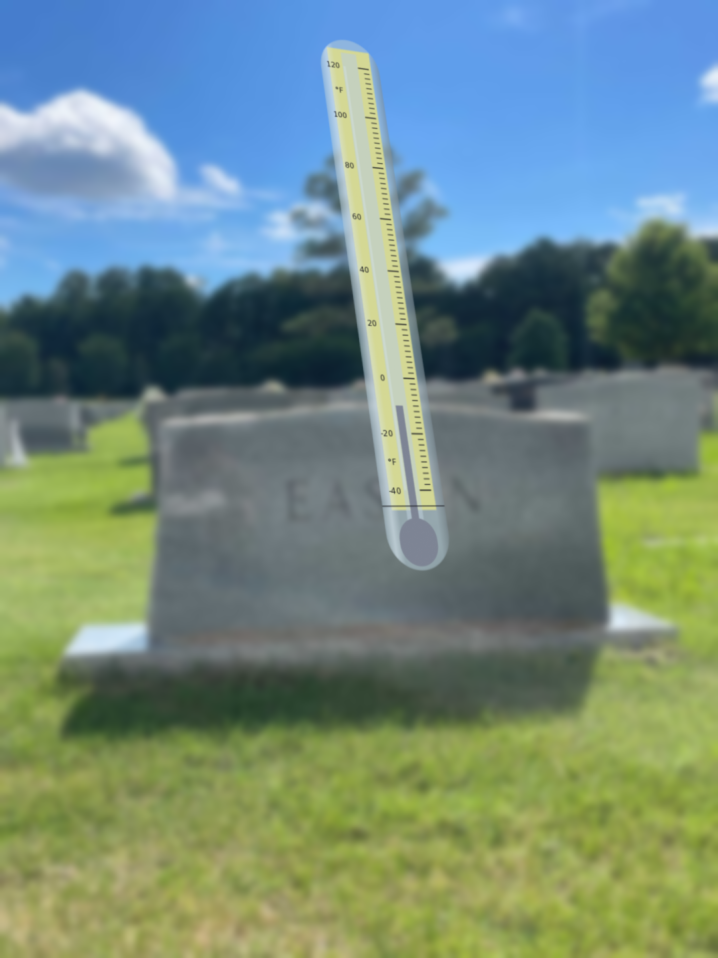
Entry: -10 °F
